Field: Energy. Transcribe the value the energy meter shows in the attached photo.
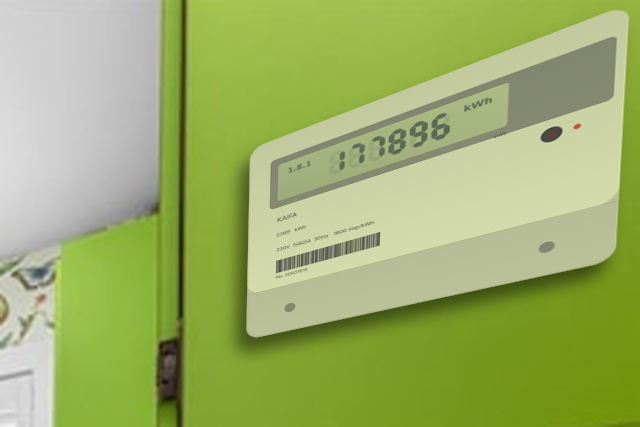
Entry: 177896 kWh
